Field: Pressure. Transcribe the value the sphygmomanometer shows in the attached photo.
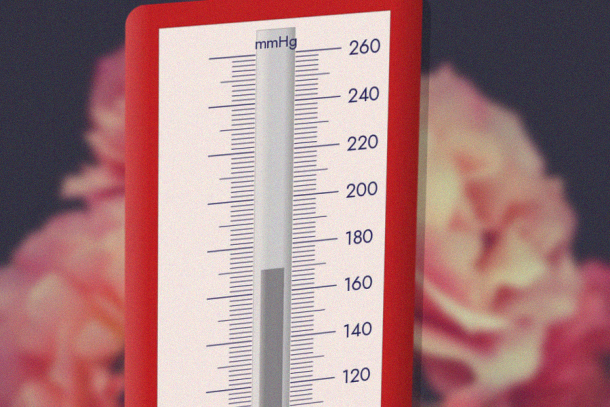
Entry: 170 mmHg
